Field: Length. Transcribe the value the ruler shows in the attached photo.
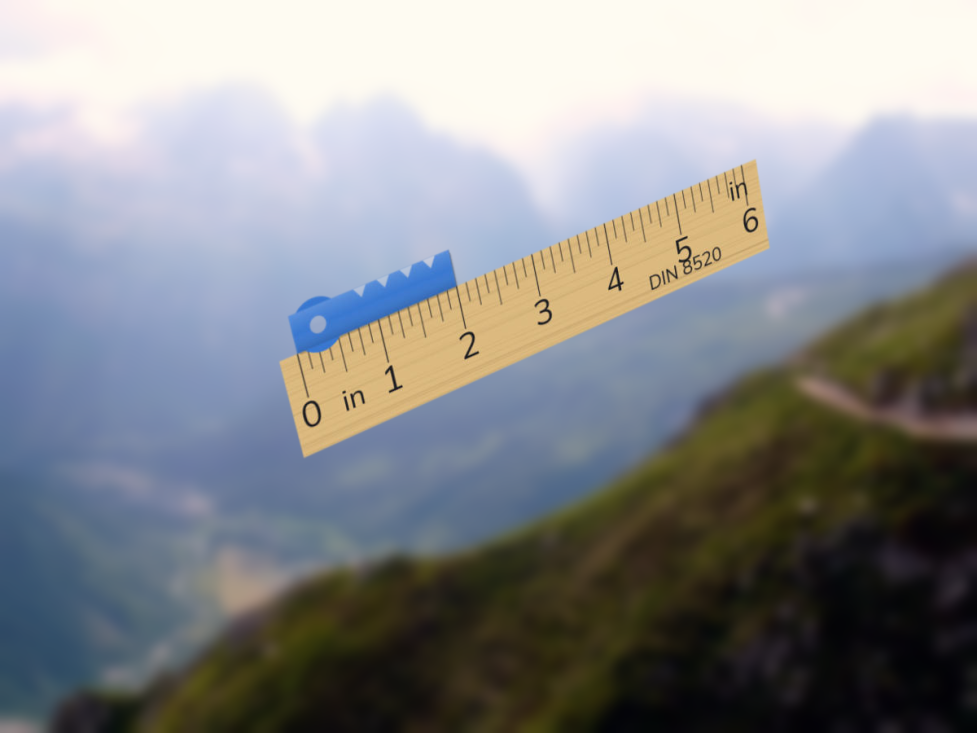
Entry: 2 in
